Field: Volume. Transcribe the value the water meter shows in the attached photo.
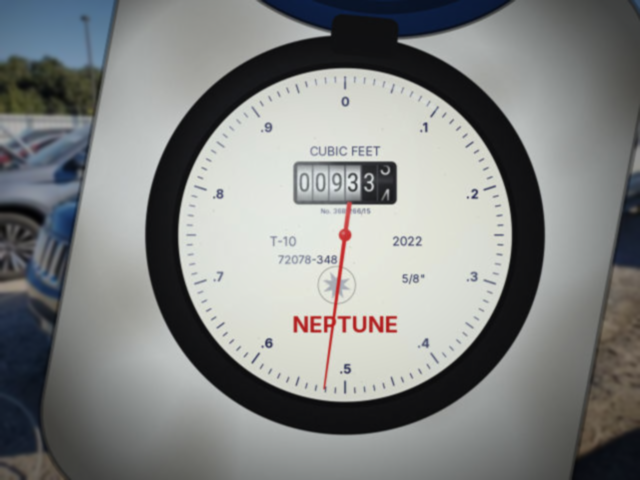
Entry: 9333.52 ft³
